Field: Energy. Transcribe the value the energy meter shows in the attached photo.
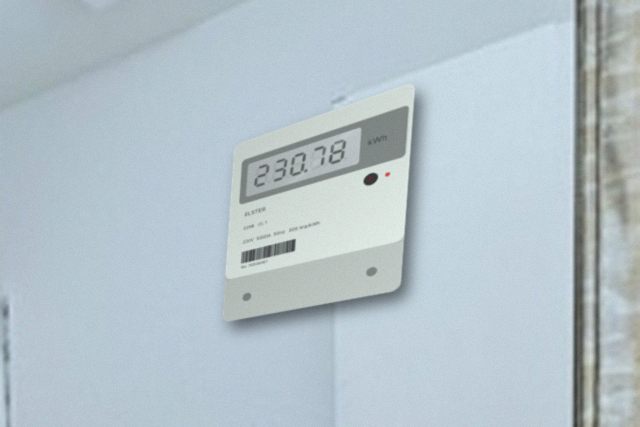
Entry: 230.78 kWh
